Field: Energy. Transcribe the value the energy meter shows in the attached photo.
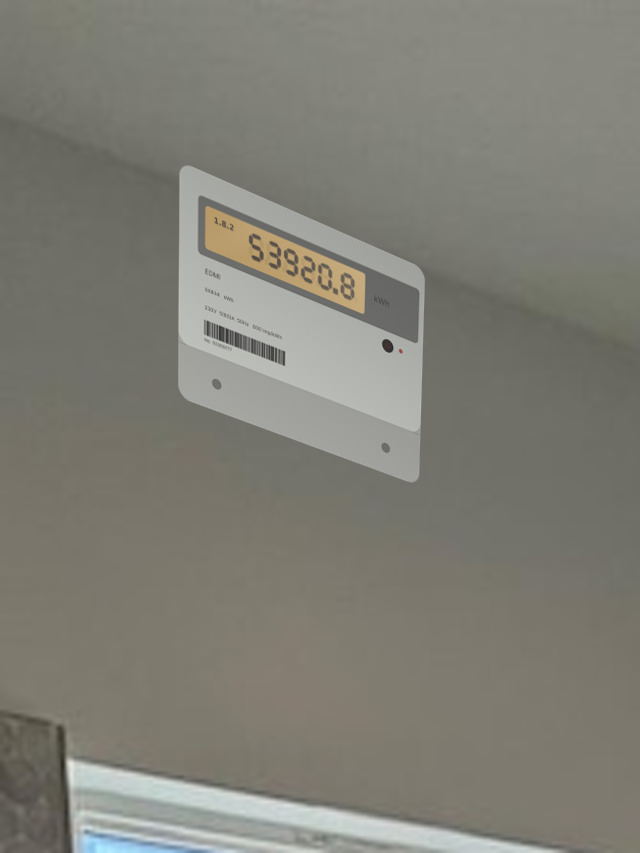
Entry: 53920.8 kWh
